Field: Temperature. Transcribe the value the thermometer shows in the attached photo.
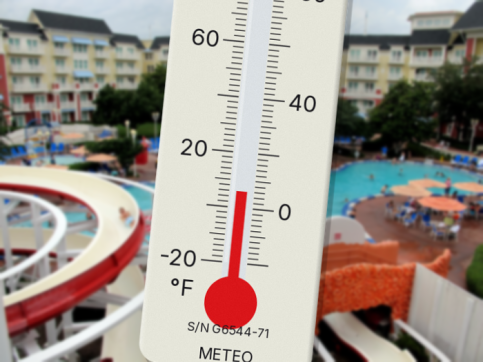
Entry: 6 °F
